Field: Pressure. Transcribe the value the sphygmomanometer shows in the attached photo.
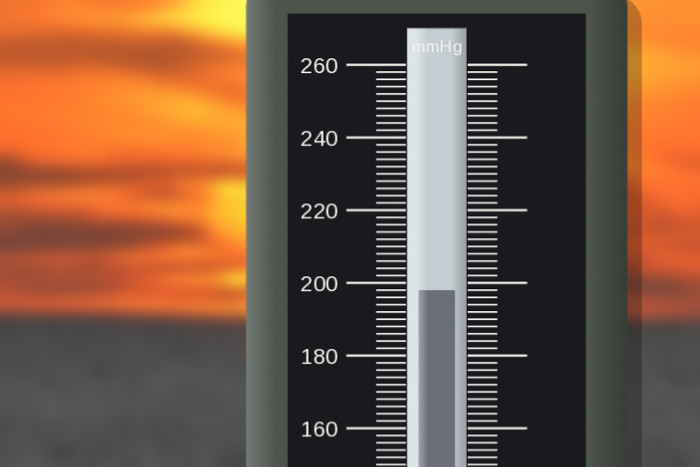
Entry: 198 mmHg
